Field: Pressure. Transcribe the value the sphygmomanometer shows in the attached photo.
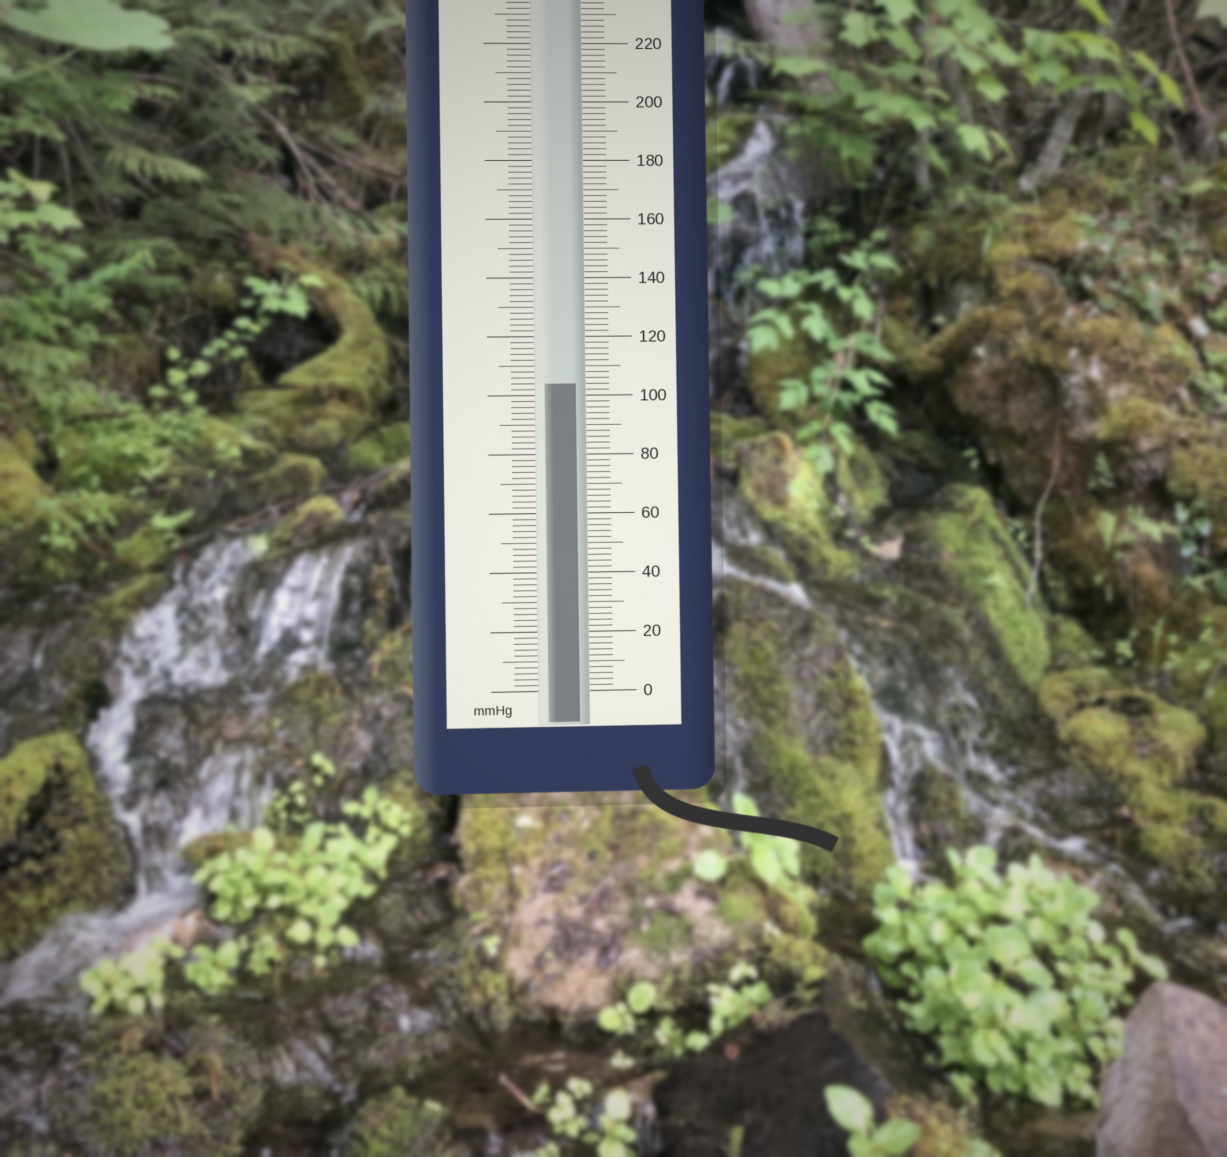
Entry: 104 mmHg
